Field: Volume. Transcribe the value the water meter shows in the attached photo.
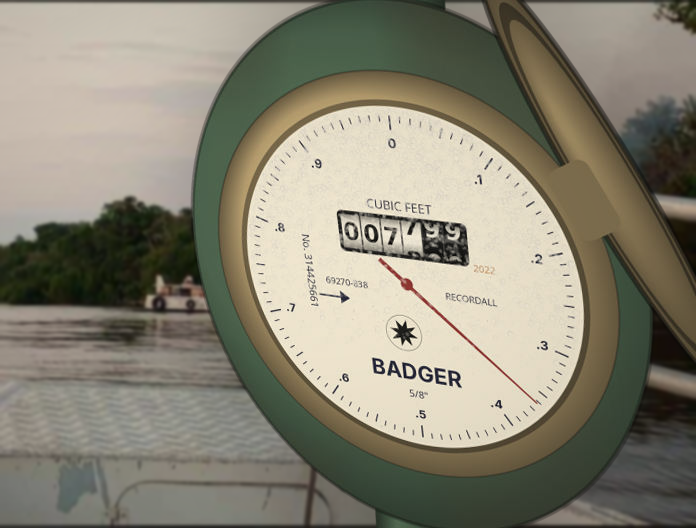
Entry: 7799.36 ft³
